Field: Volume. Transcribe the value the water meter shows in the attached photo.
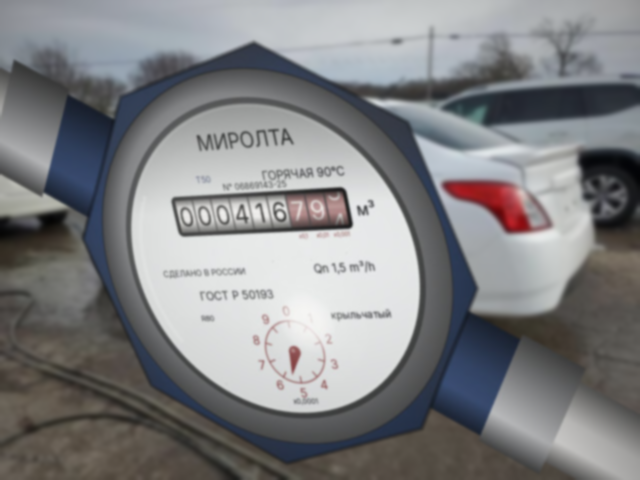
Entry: 416.7935 m³
